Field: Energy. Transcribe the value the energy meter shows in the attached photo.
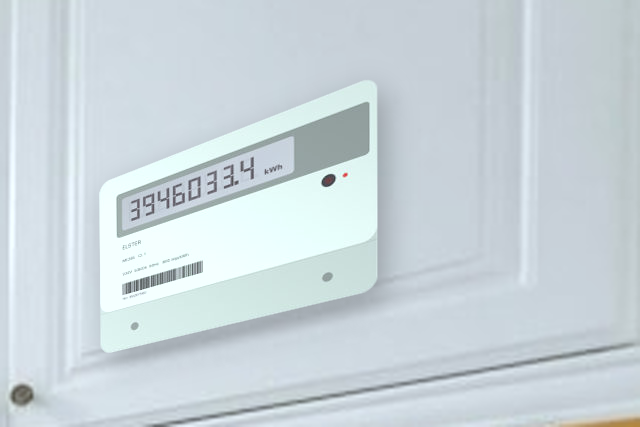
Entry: 3946033.4 kWh
